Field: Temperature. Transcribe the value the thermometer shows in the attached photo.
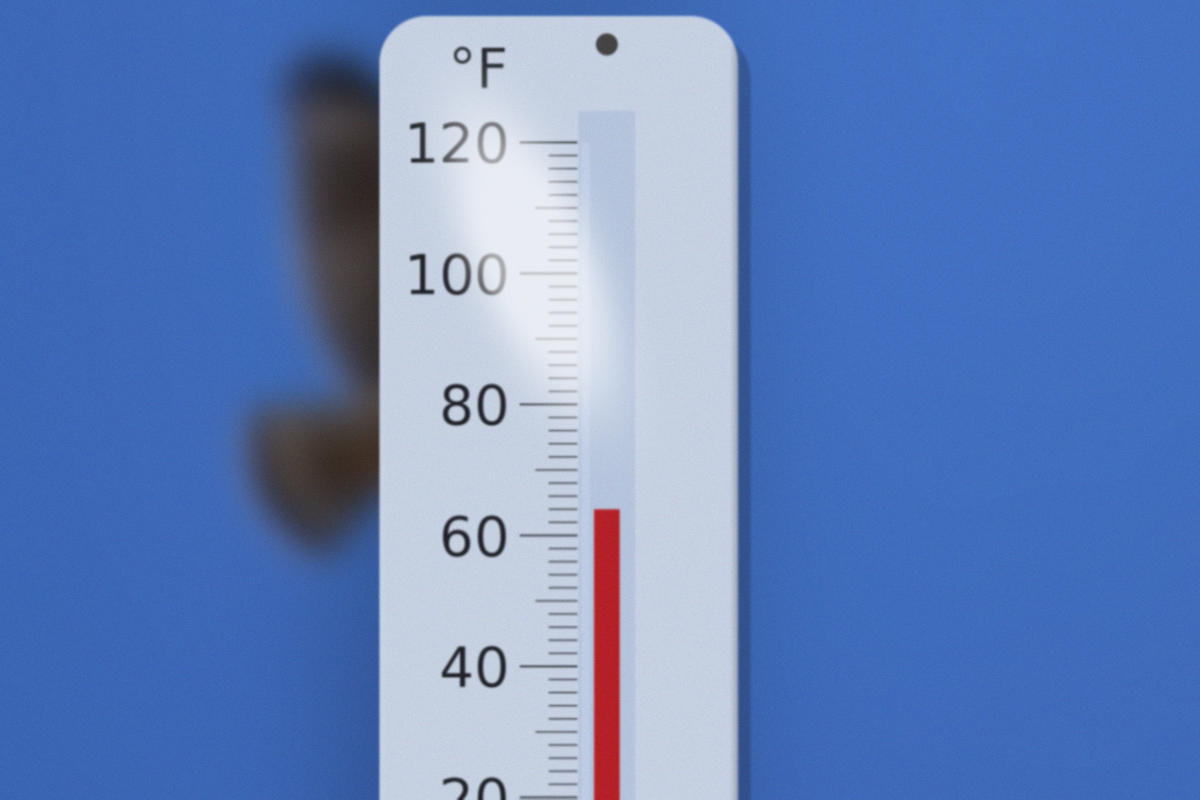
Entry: 64 °F
